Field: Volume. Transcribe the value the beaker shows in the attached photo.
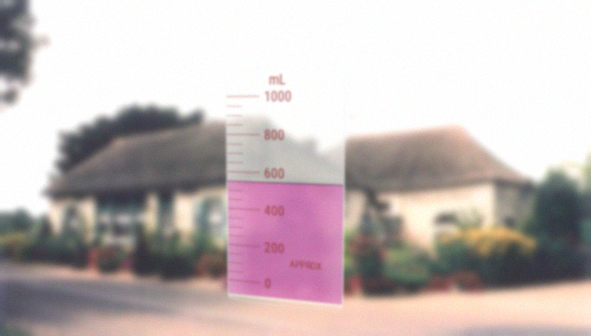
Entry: 550 mL
